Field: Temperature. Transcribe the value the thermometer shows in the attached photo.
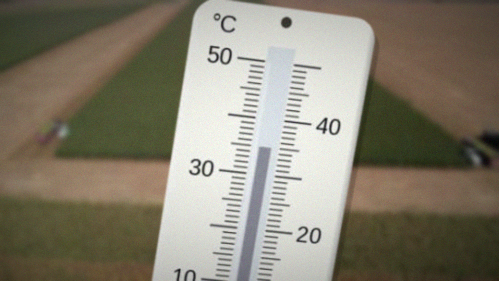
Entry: 35 °C
